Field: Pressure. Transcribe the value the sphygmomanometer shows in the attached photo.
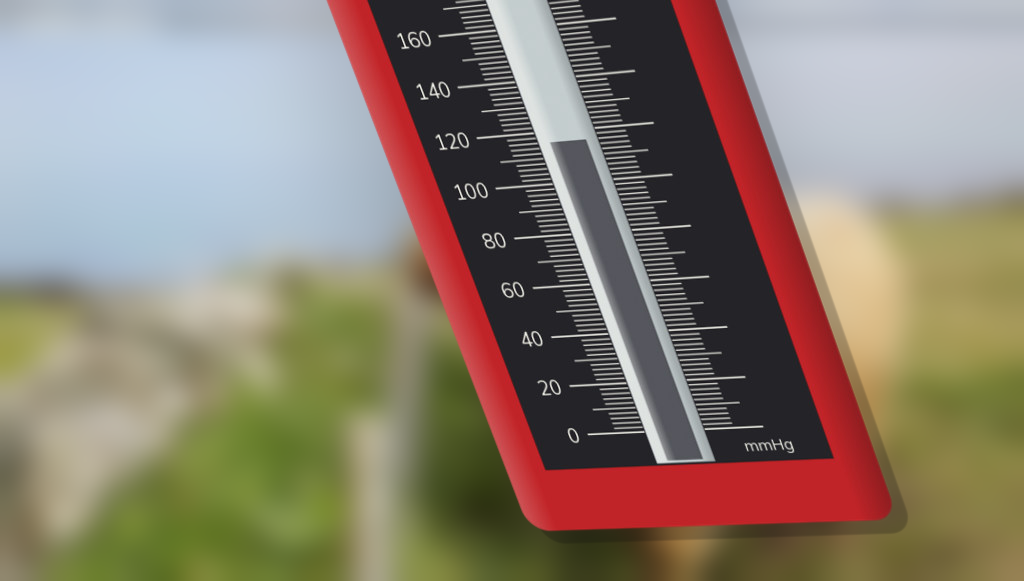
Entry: 116 mmHg
